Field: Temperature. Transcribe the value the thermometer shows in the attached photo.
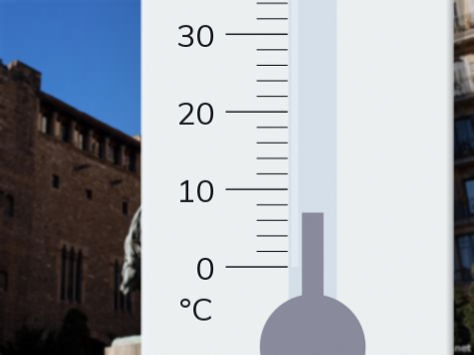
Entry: 7 °C
